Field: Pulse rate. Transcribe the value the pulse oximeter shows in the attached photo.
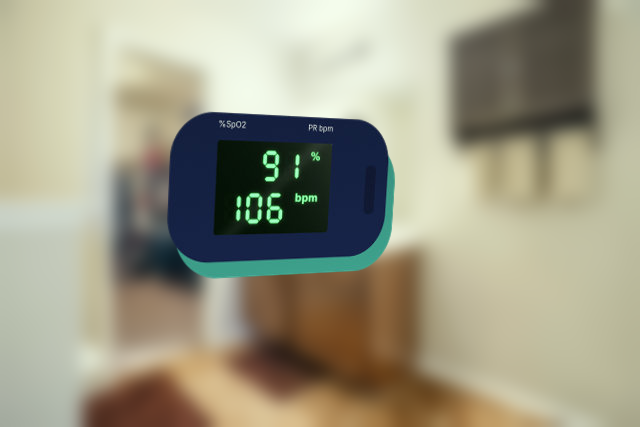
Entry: 106 bpm
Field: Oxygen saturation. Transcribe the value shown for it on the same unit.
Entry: 91 %
